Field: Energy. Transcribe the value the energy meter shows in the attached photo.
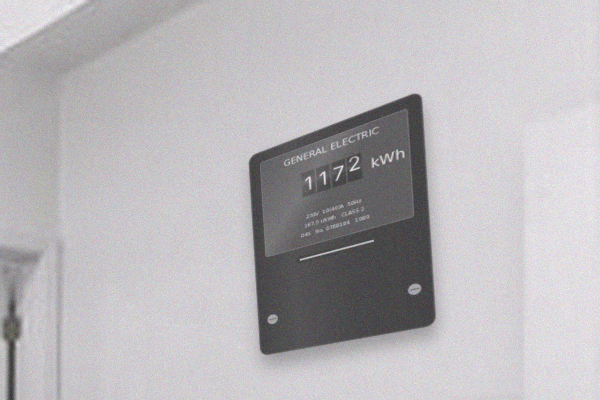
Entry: 1172 kWh
